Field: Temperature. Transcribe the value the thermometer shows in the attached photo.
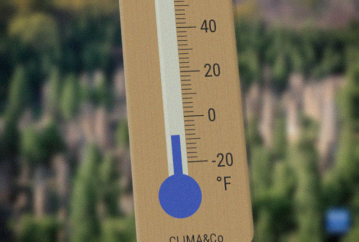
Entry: -8 °F
